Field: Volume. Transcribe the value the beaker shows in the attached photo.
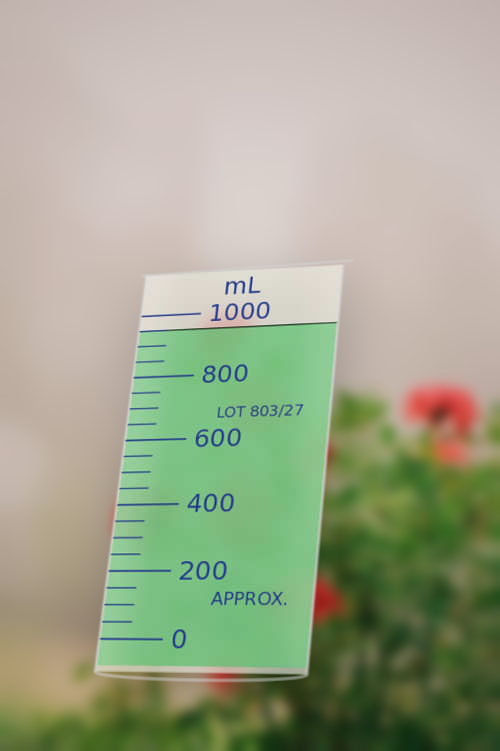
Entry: 950 mL
